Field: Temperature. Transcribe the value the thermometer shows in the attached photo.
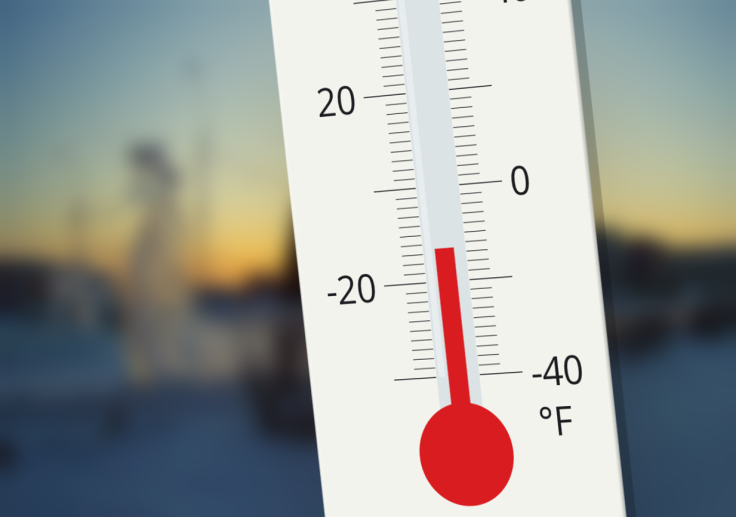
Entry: -13 °F
